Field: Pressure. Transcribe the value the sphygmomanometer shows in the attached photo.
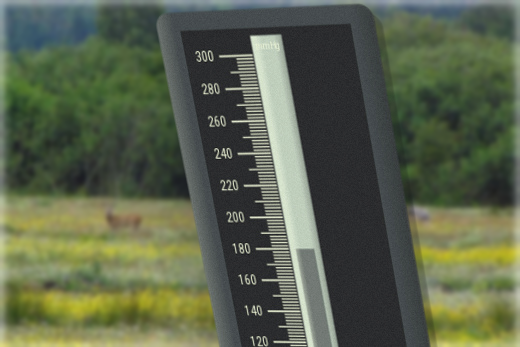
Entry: 180 mmHg
